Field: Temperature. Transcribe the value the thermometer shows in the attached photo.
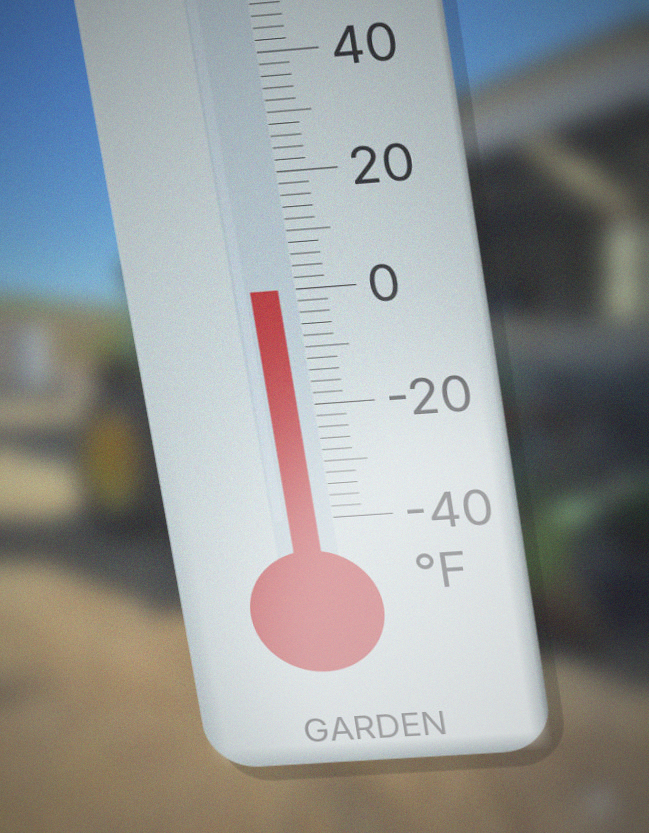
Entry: 0 °F
